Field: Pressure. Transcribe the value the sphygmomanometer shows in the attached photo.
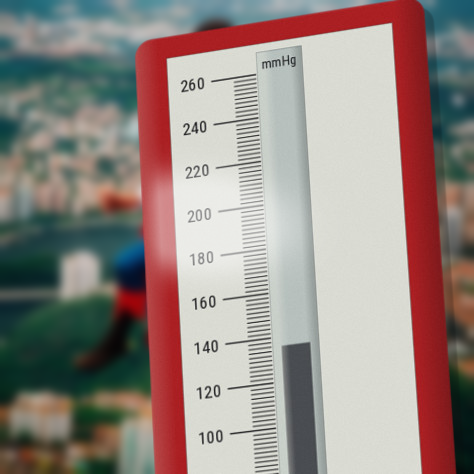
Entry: 136 mmHg
